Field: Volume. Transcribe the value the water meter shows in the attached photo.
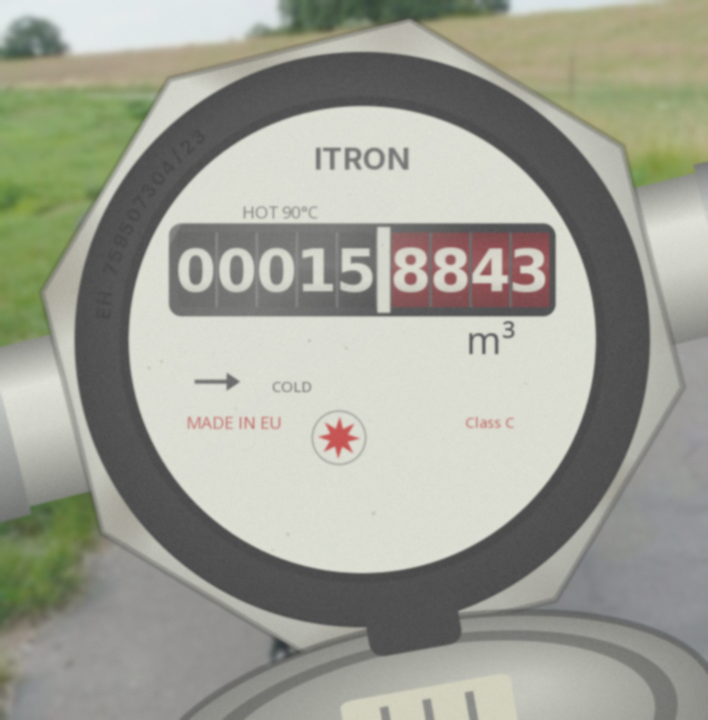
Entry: 15.8843 m³
